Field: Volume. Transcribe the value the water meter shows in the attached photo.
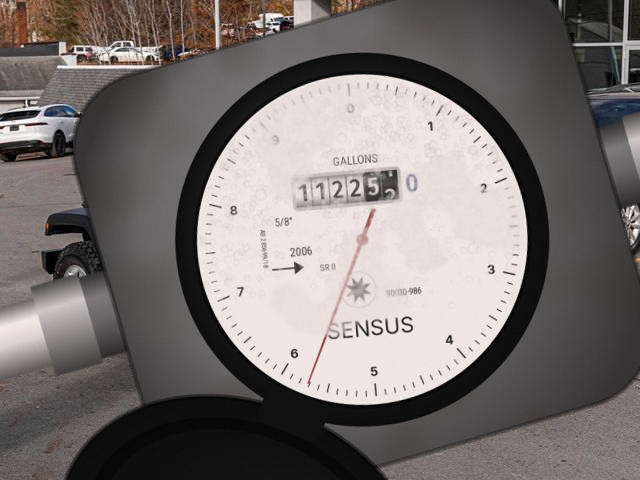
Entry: 1122515.7 gal
